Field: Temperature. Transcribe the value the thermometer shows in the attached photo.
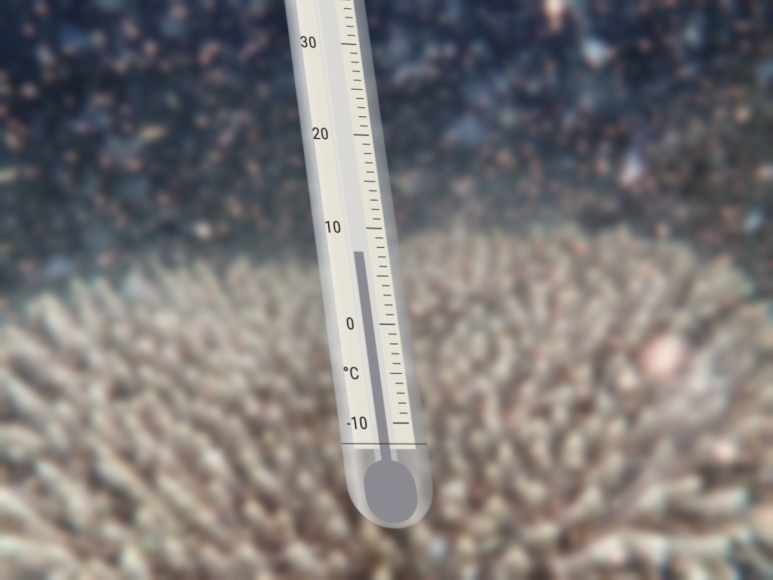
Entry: 7.5 °C
